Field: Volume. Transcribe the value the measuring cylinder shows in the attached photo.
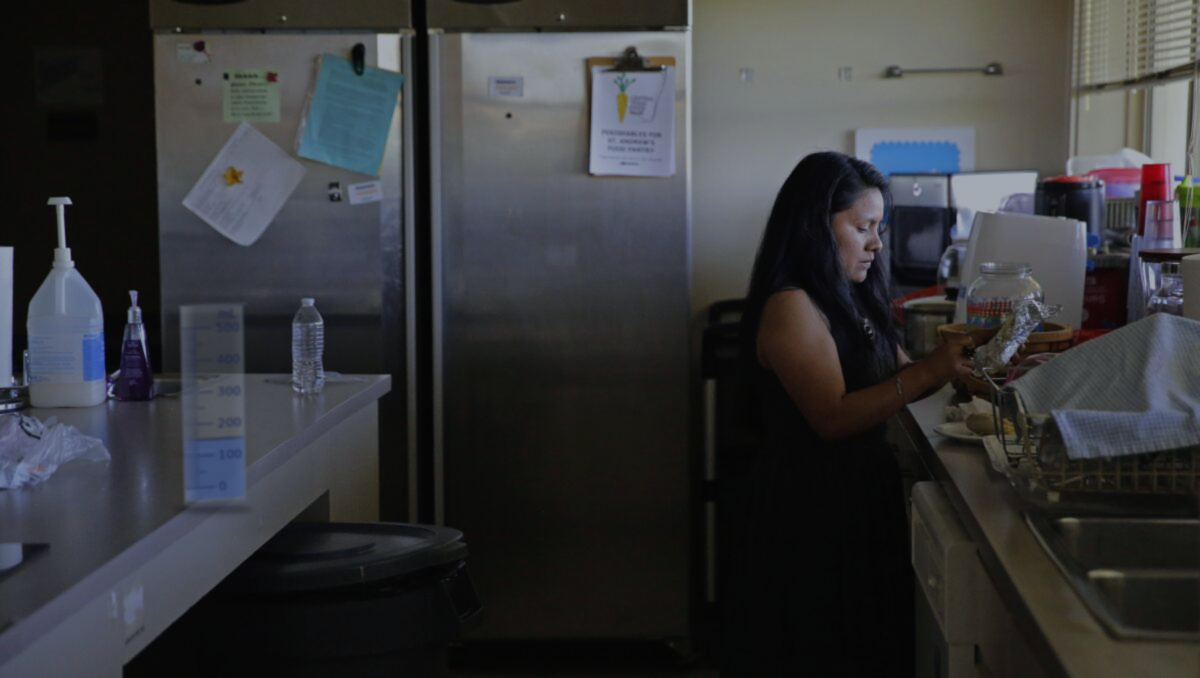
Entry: 150 mL
